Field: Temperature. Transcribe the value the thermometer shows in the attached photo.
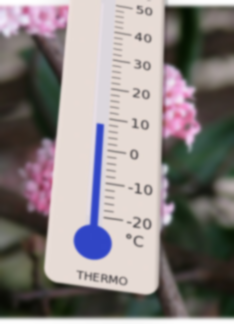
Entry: 8 °C
